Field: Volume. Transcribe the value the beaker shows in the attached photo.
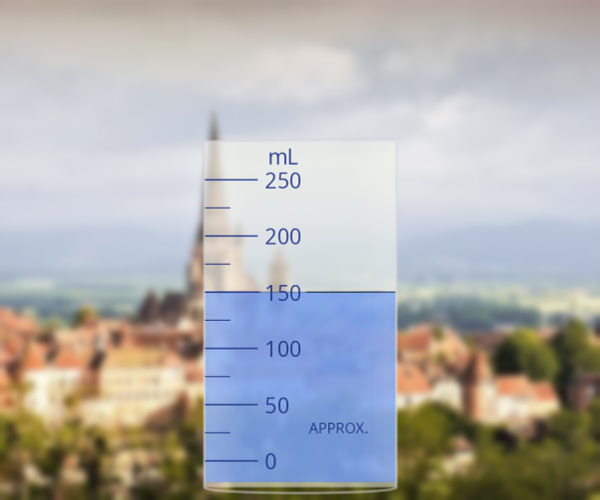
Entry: 150 mL
